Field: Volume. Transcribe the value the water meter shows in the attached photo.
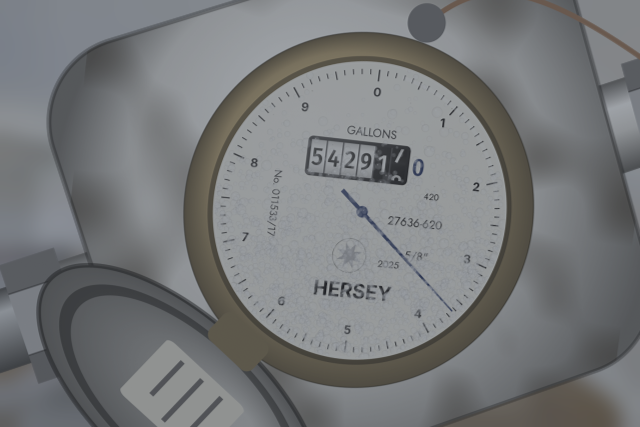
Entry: 5429173.6 gal
